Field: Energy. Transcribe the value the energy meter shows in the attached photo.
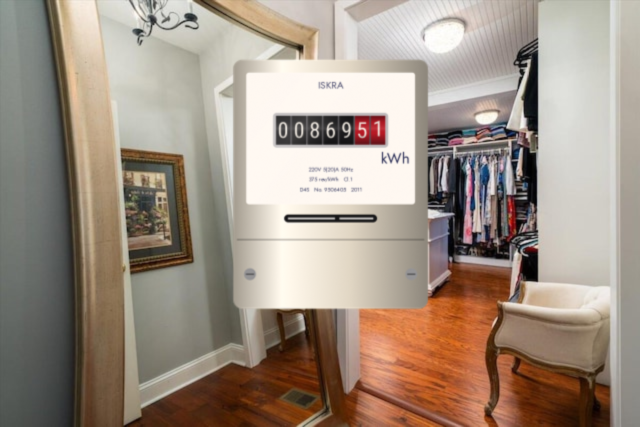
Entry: 869.51 kWh
